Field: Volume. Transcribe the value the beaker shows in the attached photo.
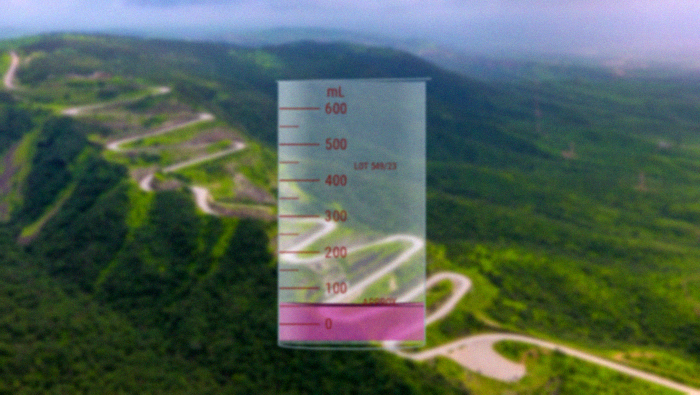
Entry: 50 mL
